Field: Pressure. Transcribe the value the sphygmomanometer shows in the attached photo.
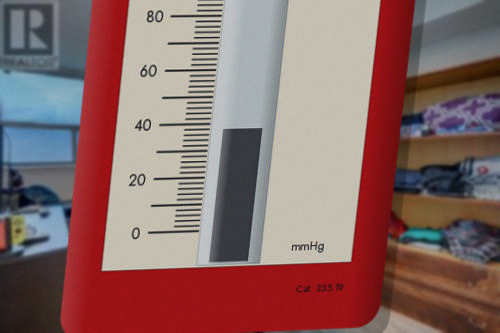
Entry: 38 mmHg
